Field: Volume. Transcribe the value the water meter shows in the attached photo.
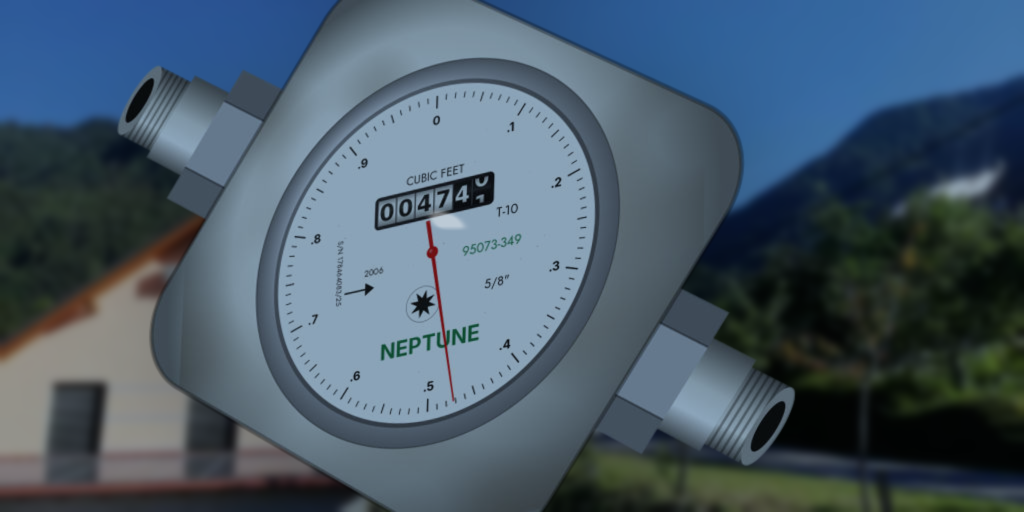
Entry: 4740.47 ft³
